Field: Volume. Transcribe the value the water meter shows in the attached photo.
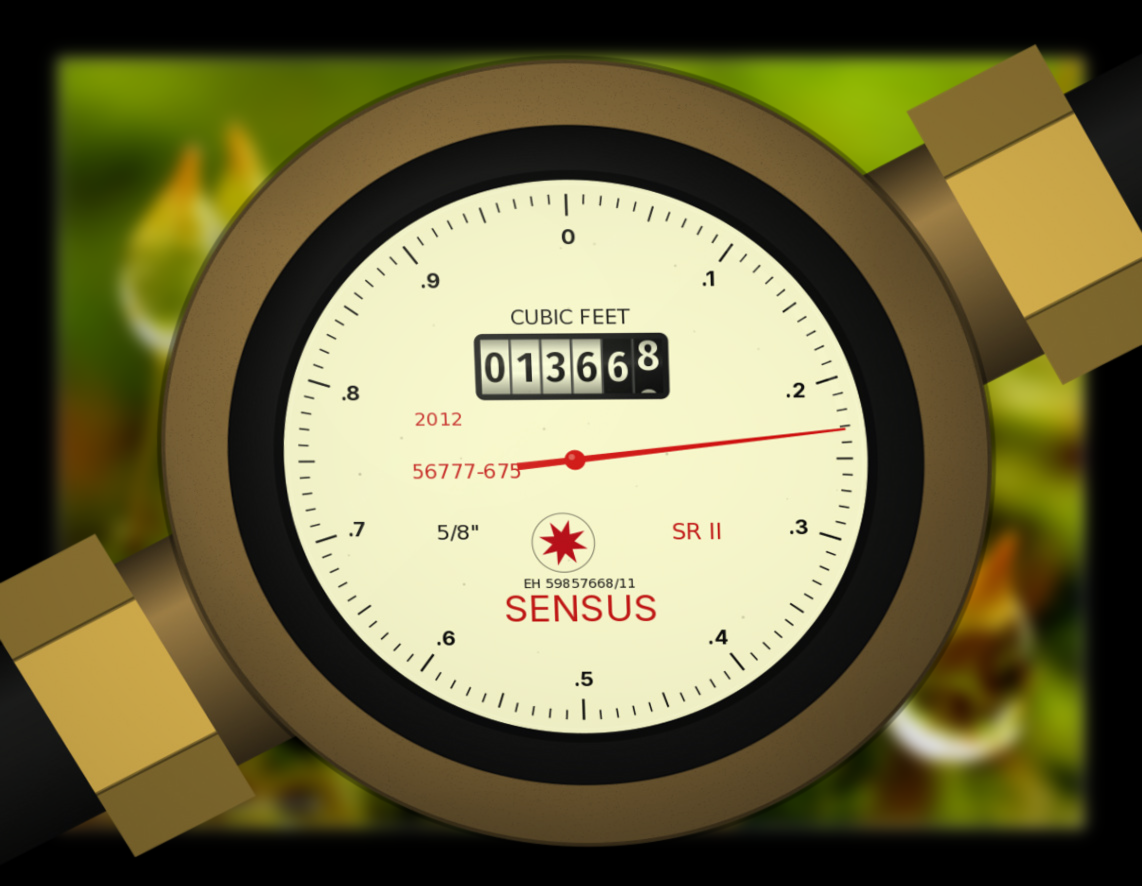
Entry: 13668.23 ft³
